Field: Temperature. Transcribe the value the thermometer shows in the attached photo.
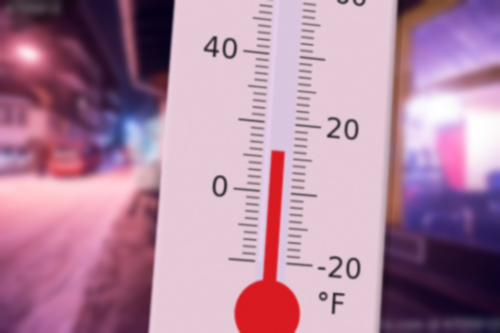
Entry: 12 °F
